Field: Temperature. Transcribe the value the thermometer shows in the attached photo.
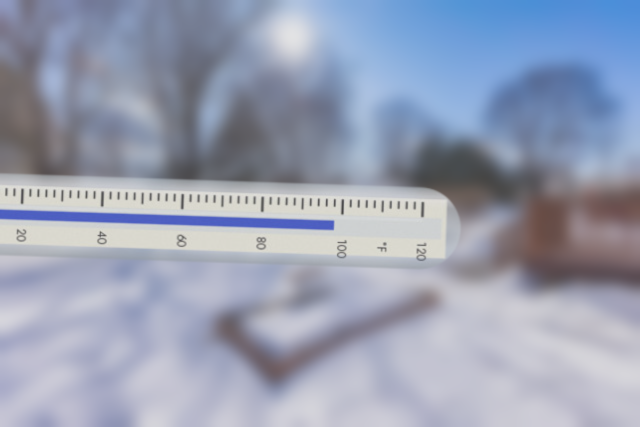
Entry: 98 °F
